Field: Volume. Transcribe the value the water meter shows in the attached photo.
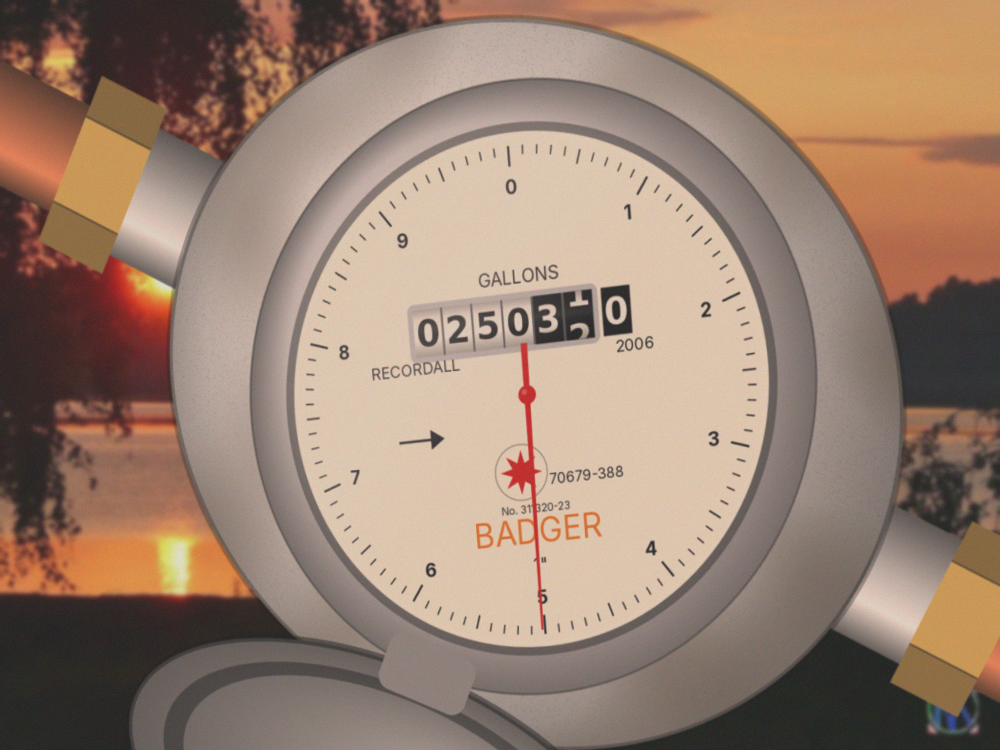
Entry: 250315.0 gal
